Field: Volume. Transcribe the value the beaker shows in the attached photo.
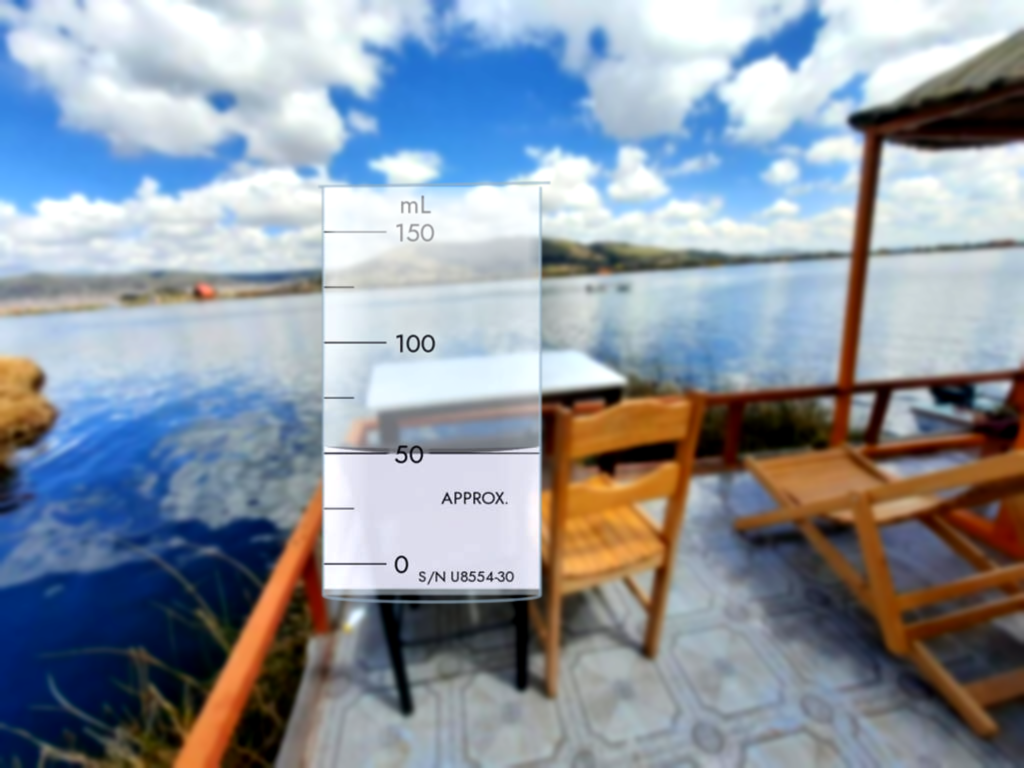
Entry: 50 mL
